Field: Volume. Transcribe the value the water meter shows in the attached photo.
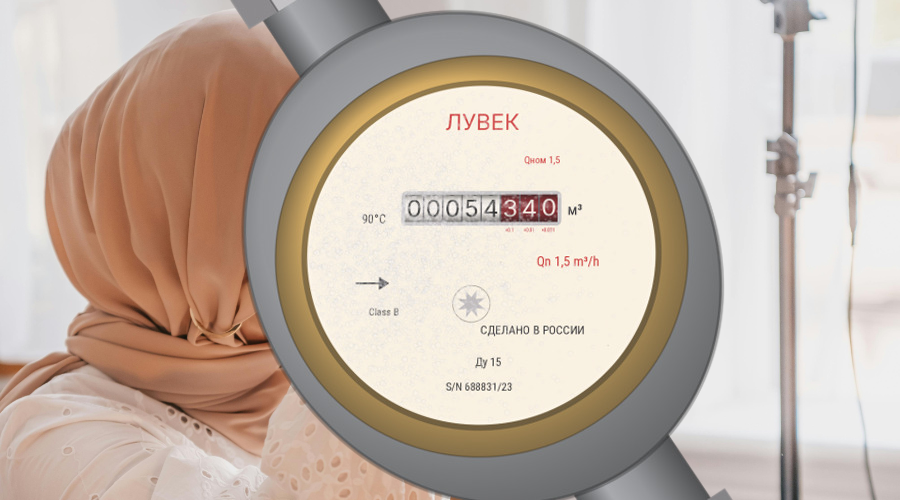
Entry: 54.340 m³
